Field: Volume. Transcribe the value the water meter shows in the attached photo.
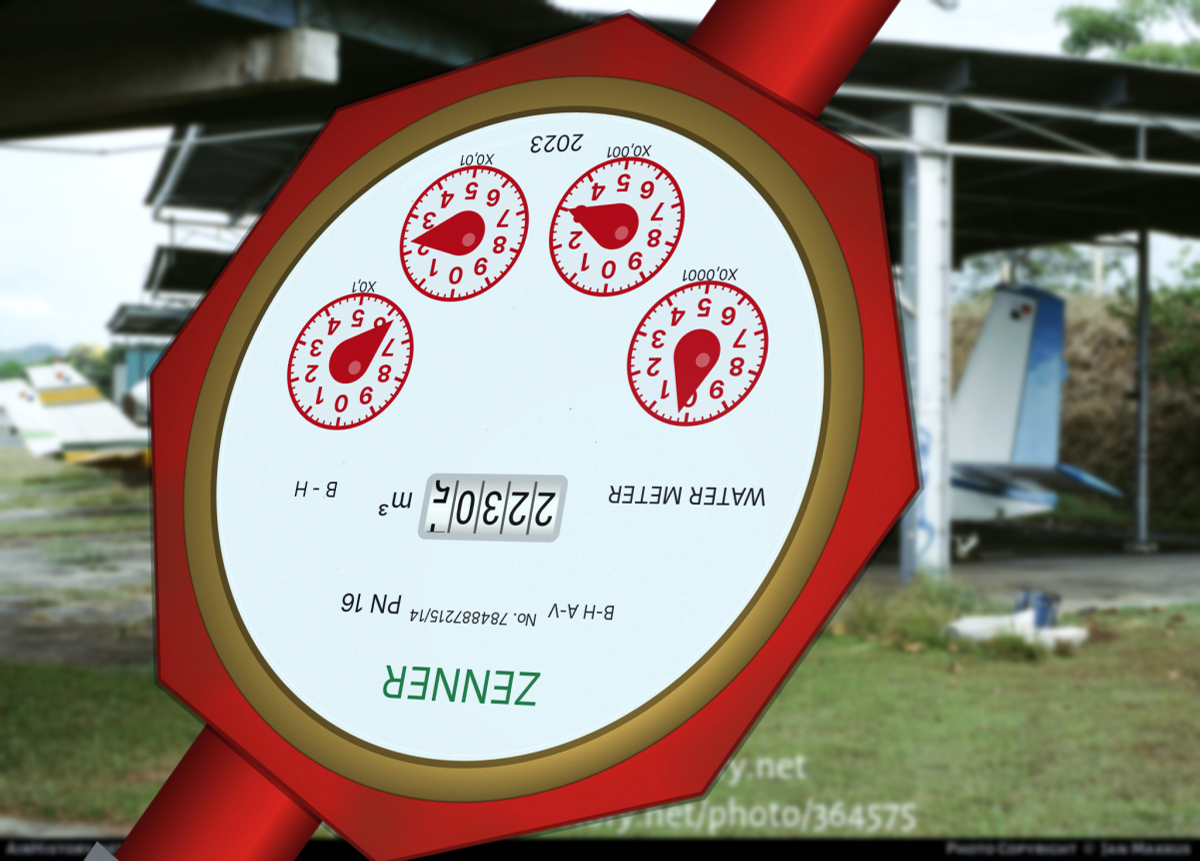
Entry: 22304.6230 m³
